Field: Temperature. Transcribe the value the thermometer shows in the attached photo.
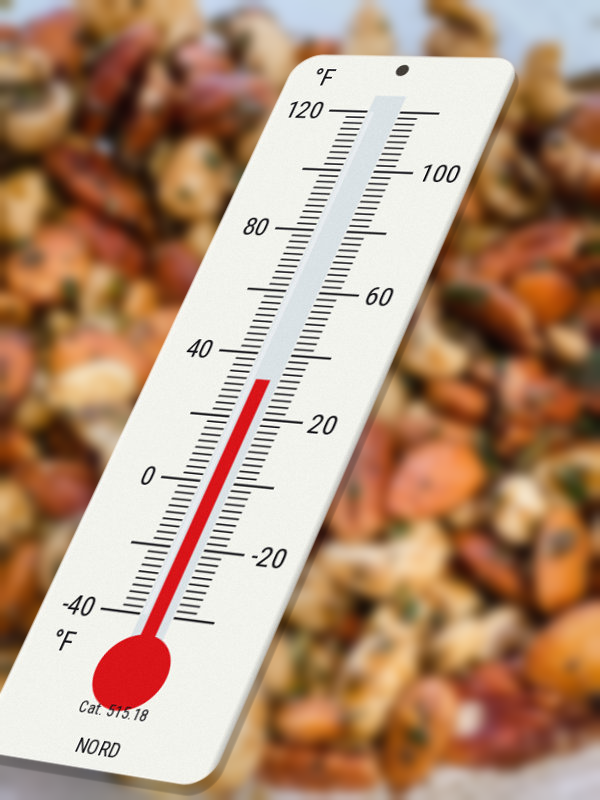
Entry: 32 °F
